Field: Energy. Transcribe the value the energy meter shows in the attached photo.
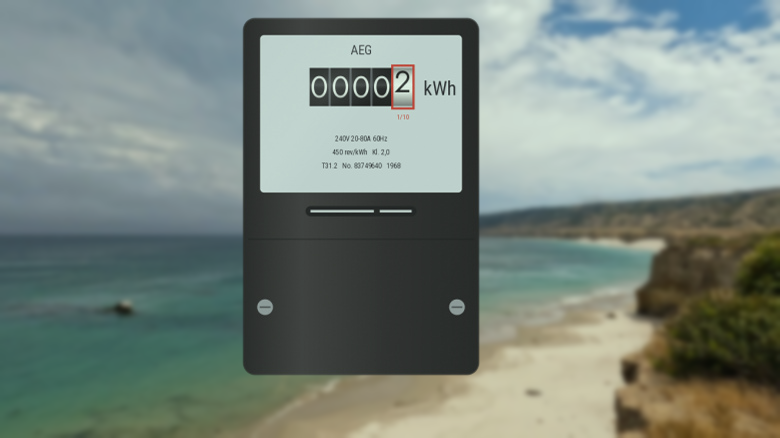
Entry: 0.2 kWh
